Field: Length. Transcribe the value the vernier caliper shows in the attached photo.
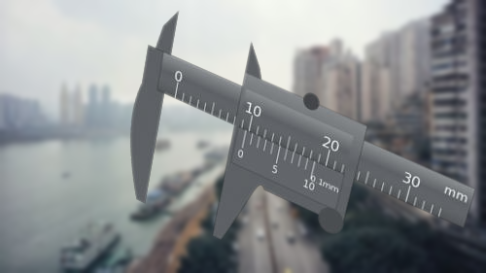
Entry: 9.6 mm
